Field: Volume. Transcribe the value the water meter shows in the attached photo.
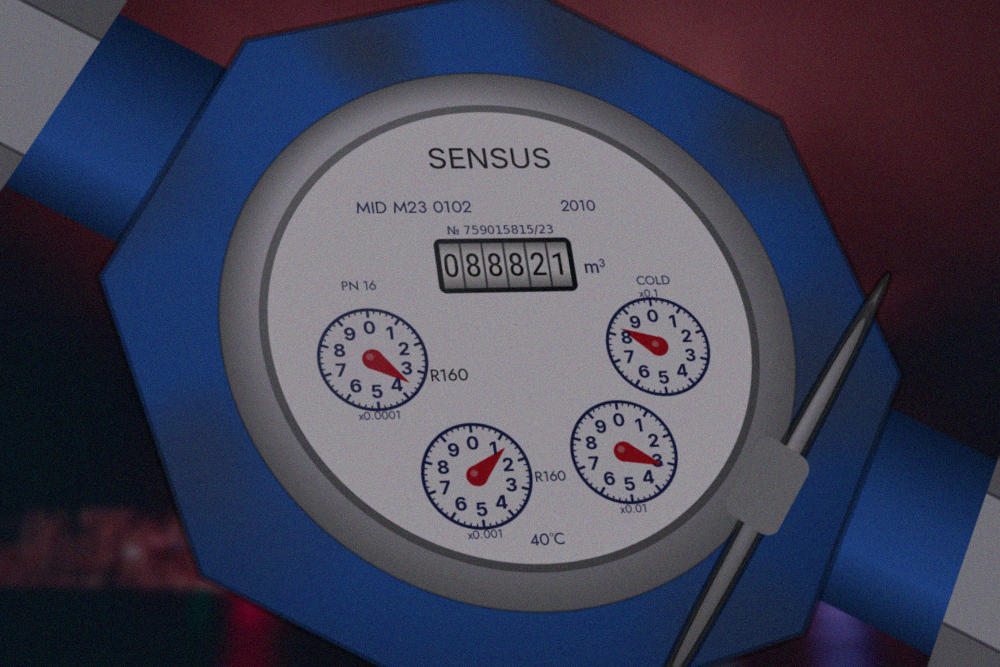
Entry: 88821.8313 m³
